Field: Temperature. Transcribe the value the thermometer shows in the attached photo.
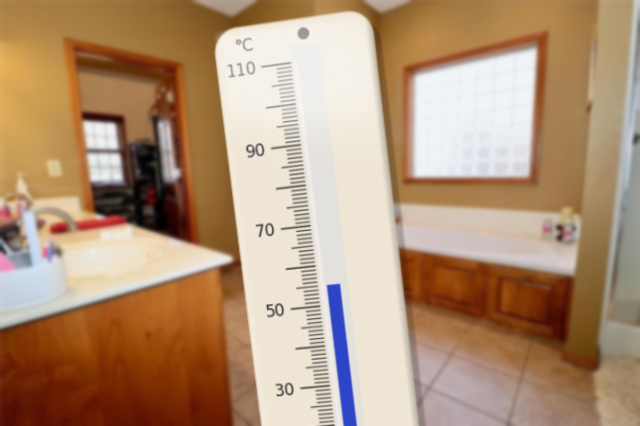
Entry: 55 °C
